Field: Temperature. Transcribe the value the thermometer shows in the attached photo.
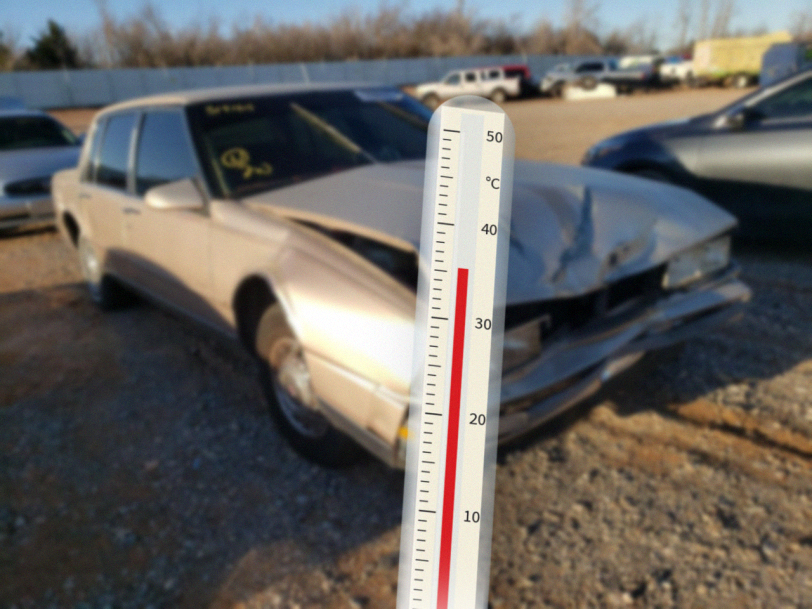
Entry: 35.5 °C
